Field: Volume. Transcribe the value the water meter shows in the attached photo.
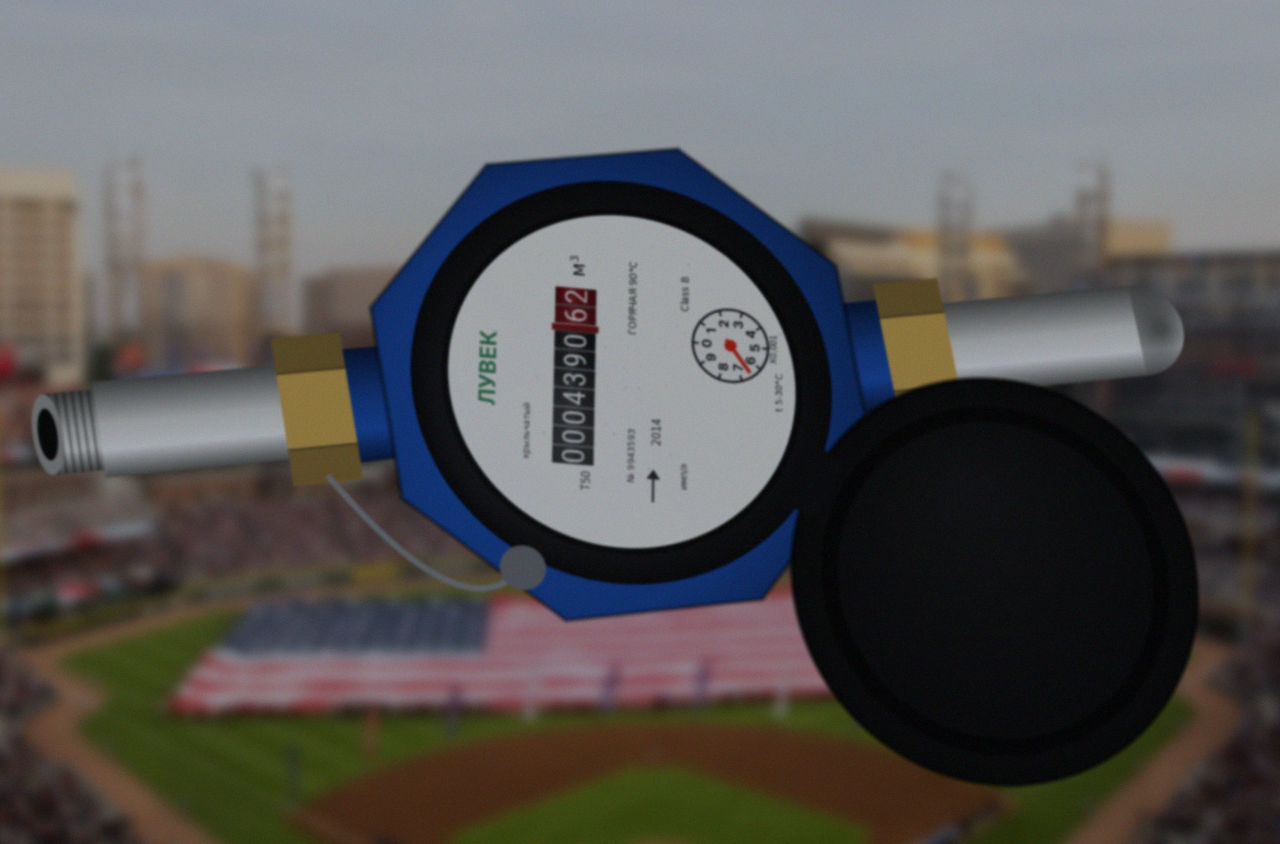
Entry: 4390.626 m³
